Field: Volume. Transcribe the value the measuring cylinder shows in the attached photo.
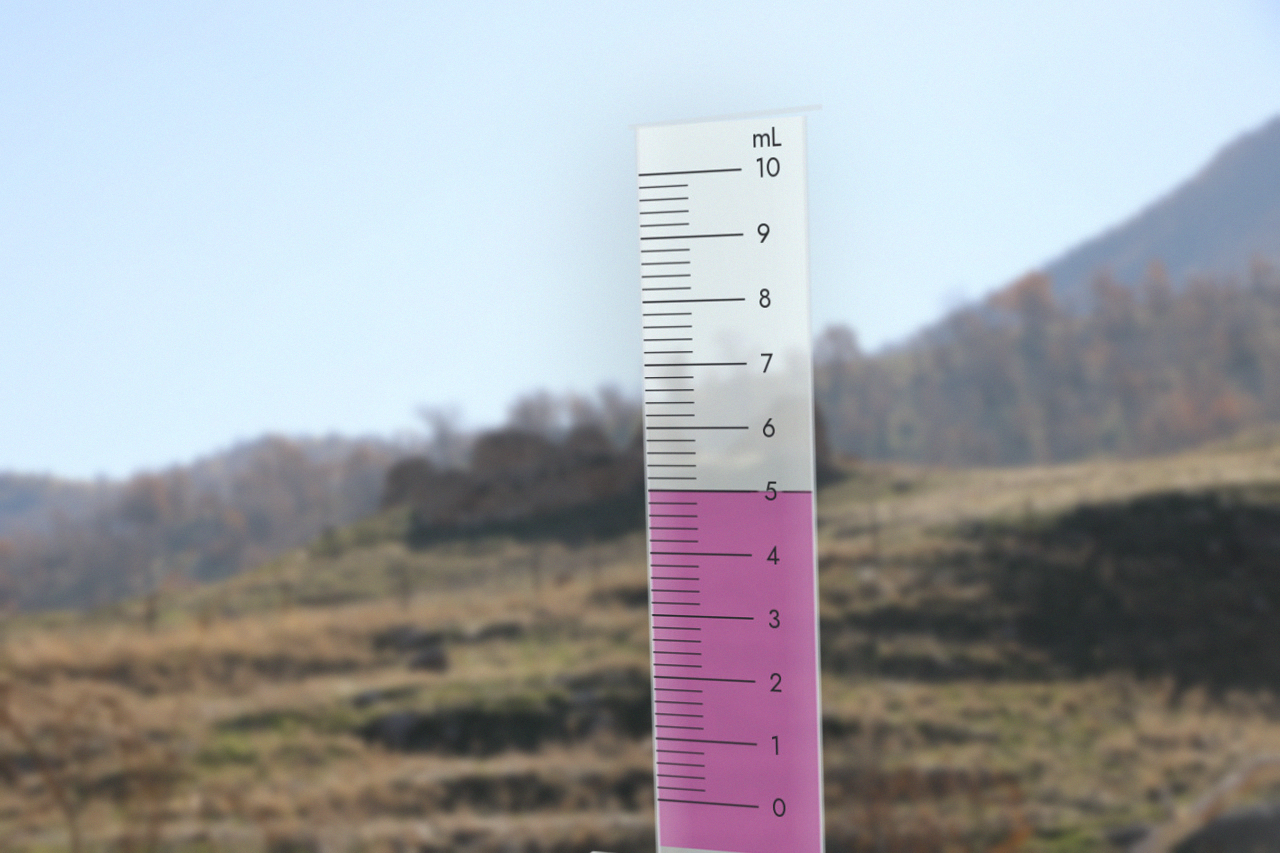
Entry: 5 mL
